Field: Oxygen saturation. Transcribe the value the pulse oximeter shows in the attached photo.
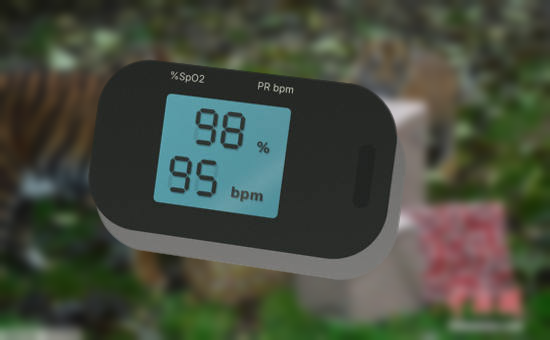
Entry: 98 %
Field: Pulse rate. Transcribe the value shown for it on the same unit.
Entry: 95 bpm
